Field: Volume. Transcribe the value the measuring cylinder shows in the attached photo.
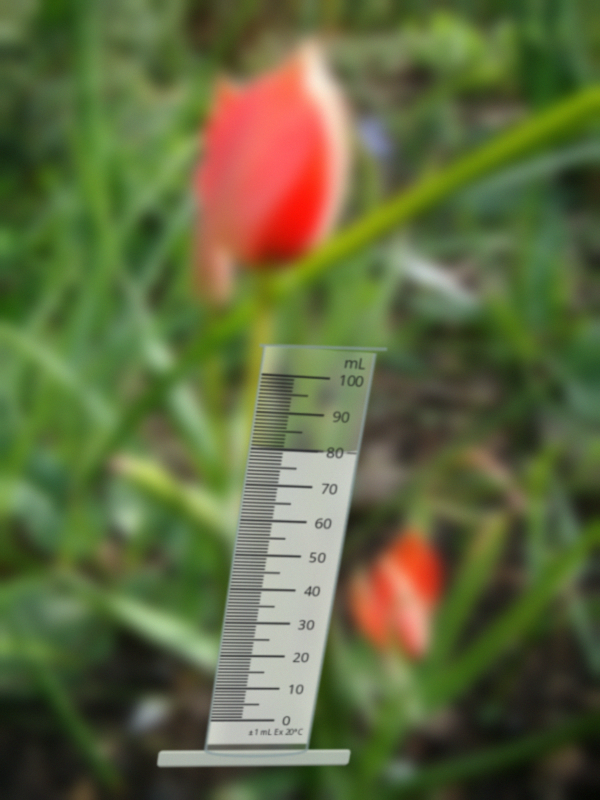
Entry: 80 mL
